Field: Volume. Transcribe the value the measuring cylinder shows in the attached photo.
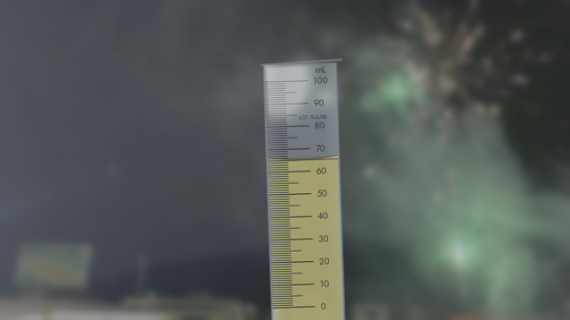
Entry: 65 mL
